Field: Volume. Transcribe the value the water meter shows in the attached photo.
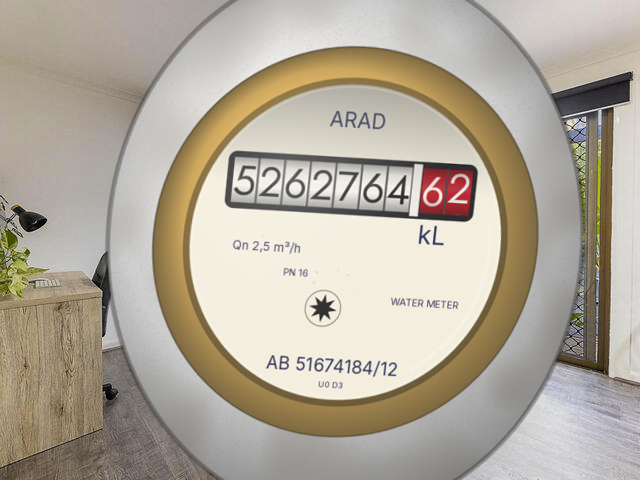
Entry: 5262764.62 kL
